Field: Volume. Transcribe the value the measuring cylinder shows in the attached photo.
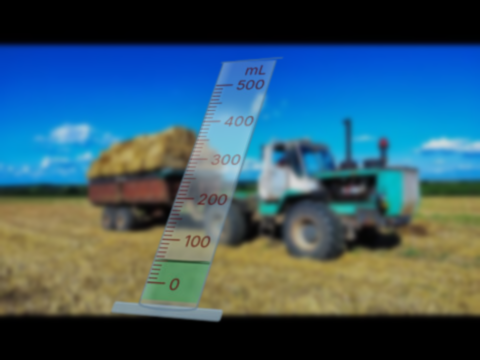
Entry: 50 mL
